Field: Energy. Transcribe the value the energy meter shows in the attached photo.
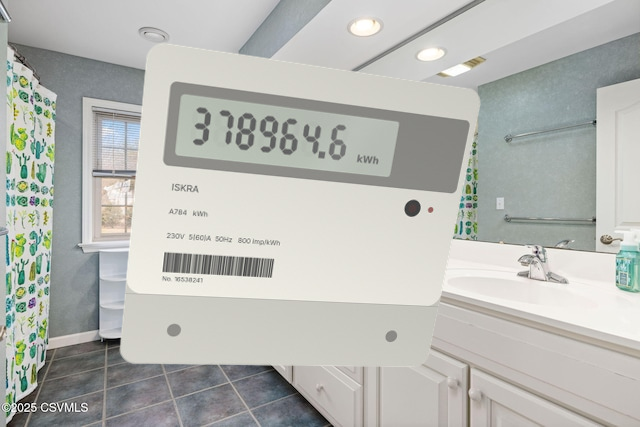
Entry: 378964.6 kWh
